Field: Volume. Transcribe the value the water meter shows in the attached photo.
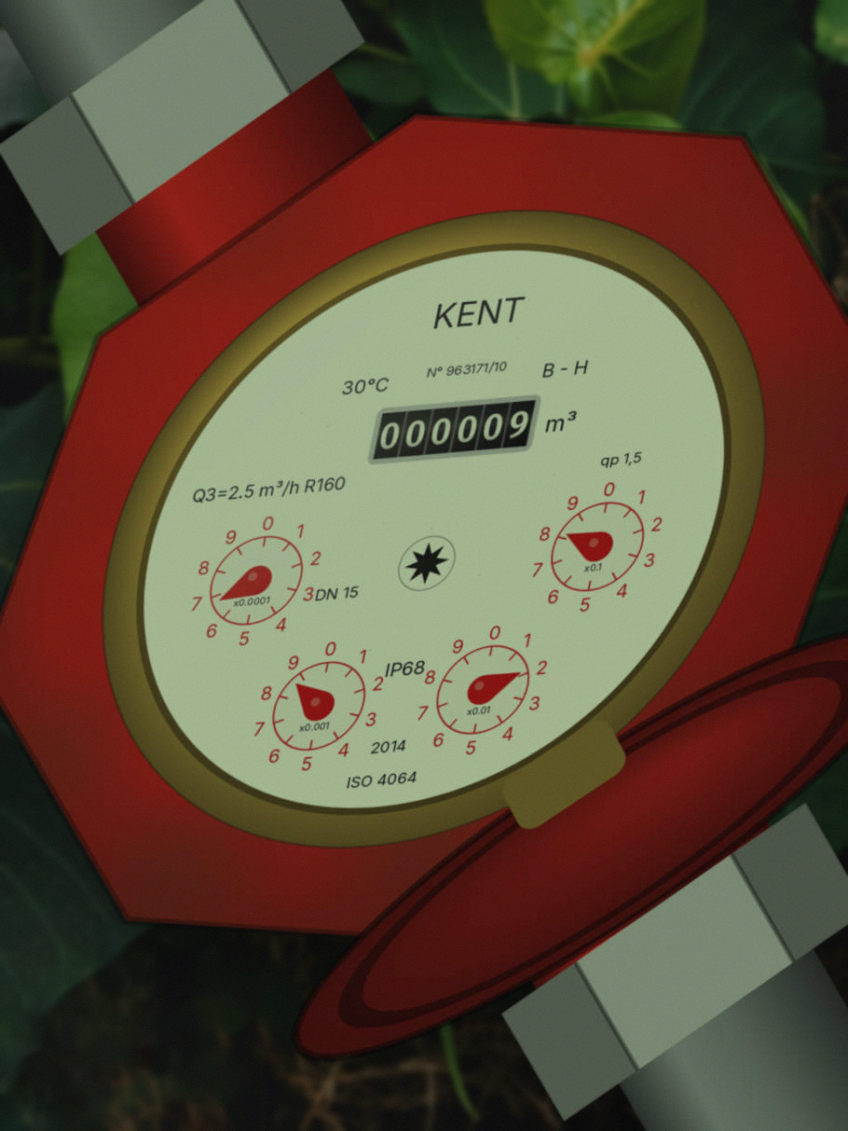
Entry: 9.8186 m³
